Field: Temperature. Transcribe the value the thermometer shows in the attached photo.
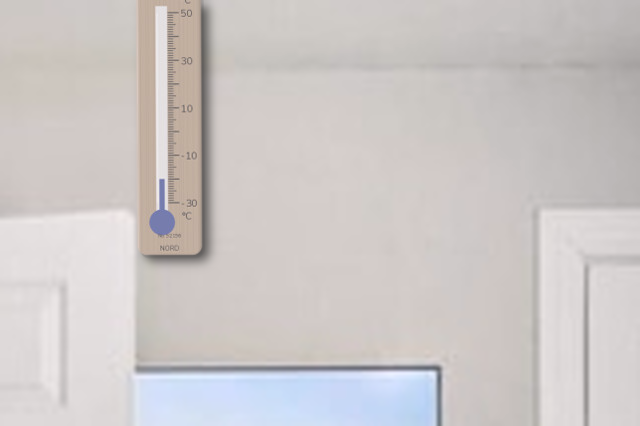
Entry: -20 °C
